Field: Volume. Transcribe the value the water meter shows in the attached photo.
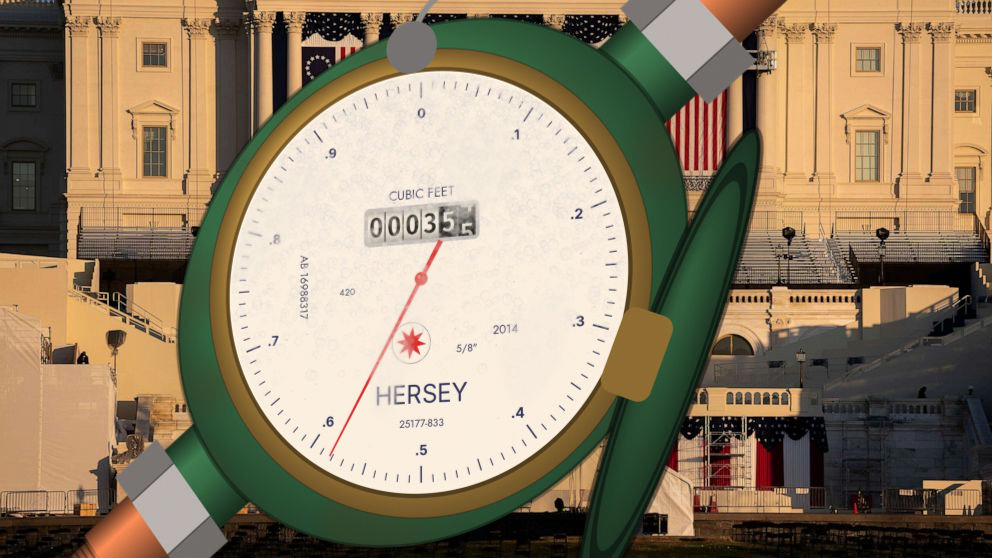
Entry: 354.58 ft³
